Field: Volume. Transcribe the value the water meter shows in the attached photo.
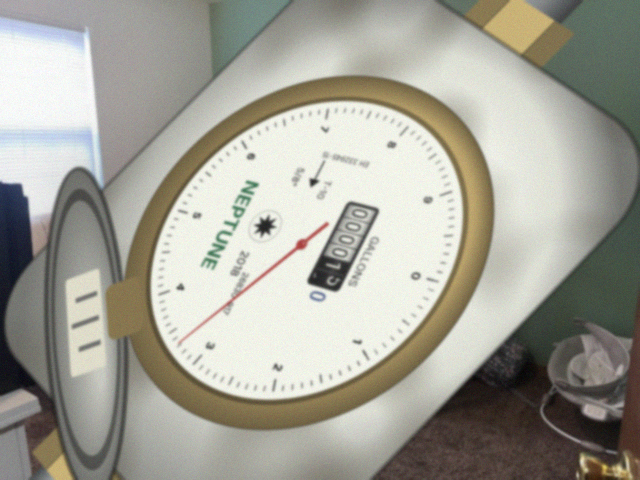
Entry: 153.3 gal
